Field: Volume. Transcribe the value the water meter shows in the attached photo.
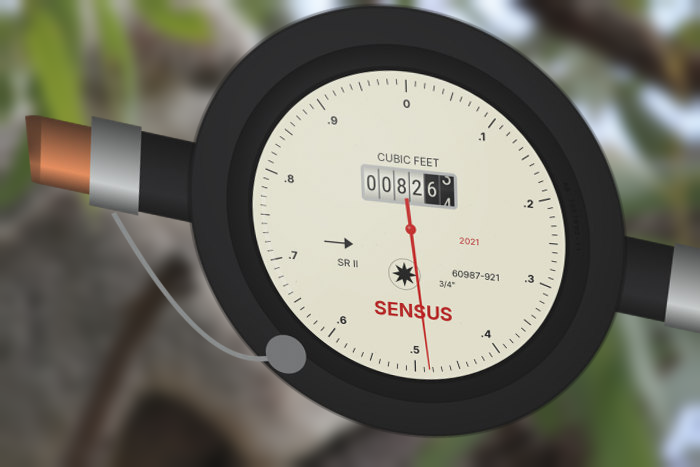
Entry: 8263.48 ft³
